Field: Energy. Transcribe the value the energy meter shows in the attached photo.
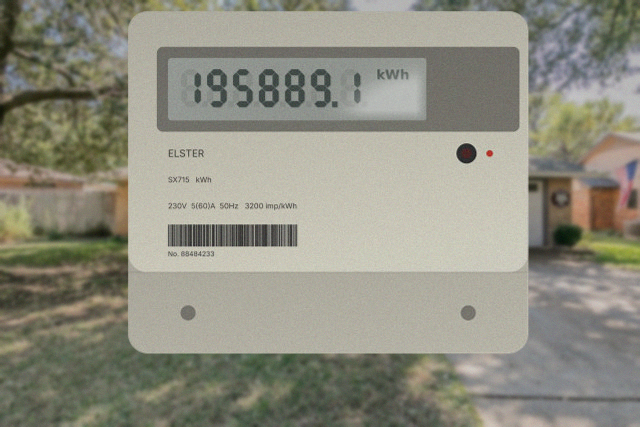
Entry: 195889.1 kWh
